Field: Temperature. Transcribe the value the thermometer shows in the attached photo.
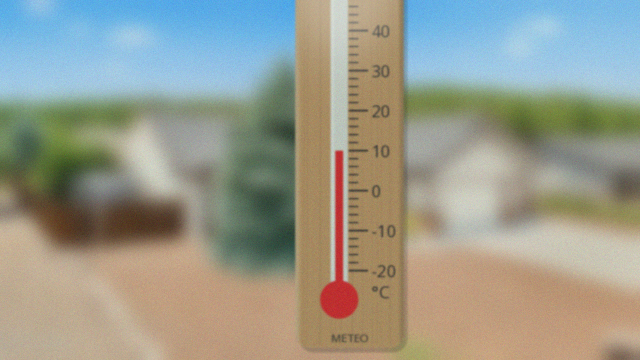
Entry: 10 °C
